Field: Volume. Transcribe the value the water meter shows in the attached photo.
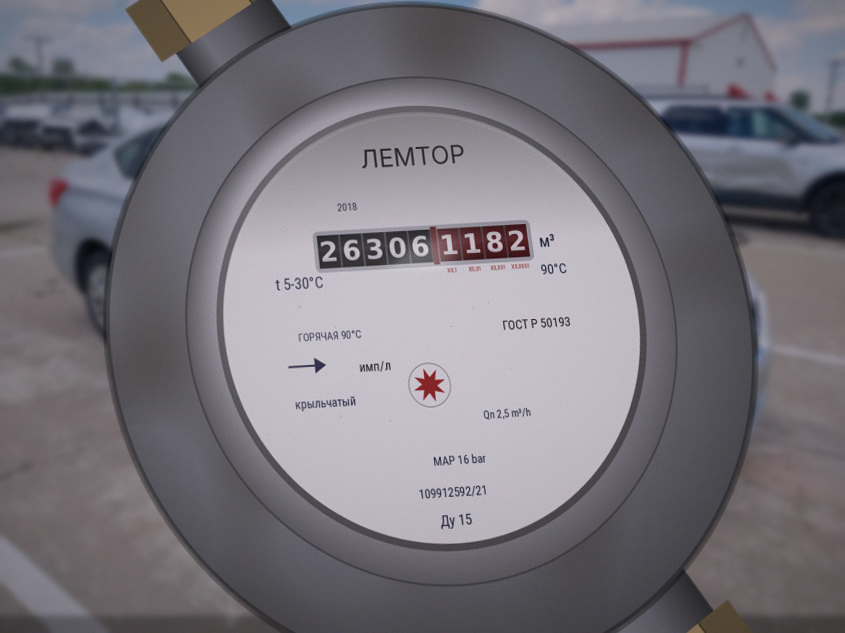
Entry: 26306.1182 m³
